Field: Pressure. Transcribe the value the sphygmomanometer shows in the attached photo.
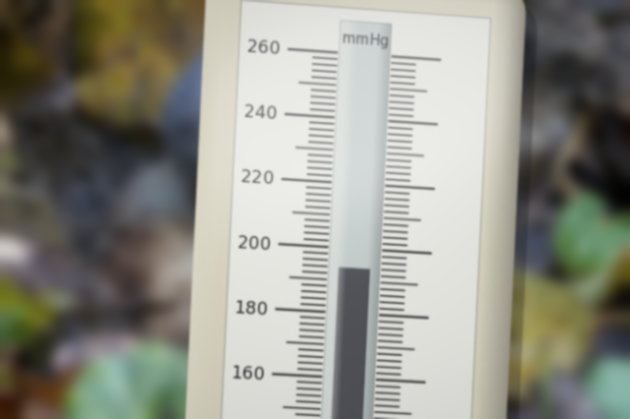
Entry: 194 mmHg
